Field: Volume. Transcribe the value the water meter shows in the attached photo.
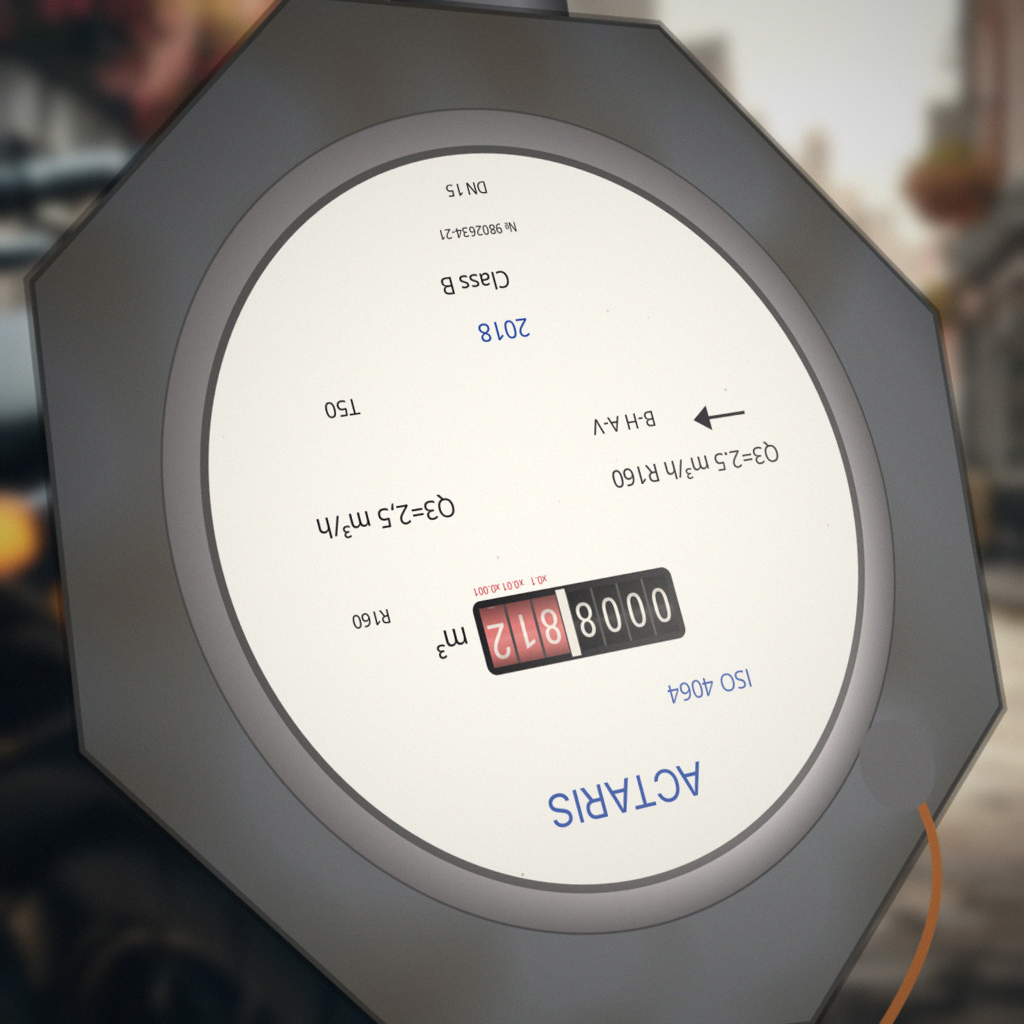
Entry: 8.812 m³
